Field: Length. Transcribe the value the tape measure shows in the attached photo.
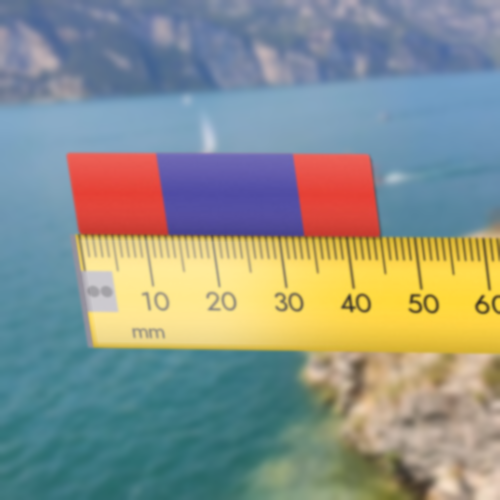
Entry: 45 mm
